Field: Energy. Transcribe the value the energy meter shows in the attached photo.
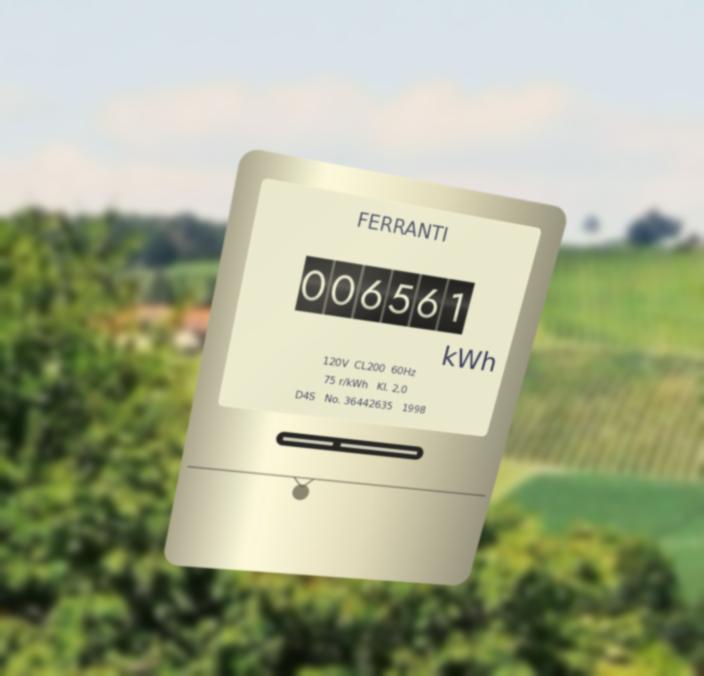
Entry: 6561 kWh
